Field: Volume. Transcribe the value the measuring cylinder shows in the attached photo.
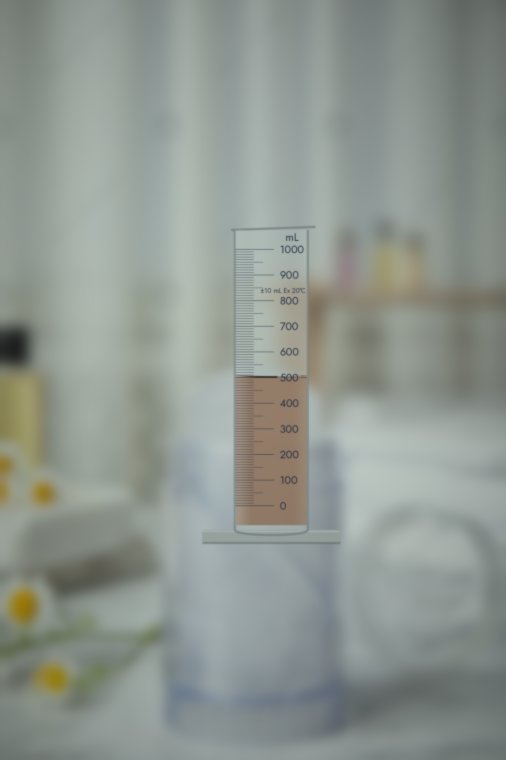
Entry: 500 mL
